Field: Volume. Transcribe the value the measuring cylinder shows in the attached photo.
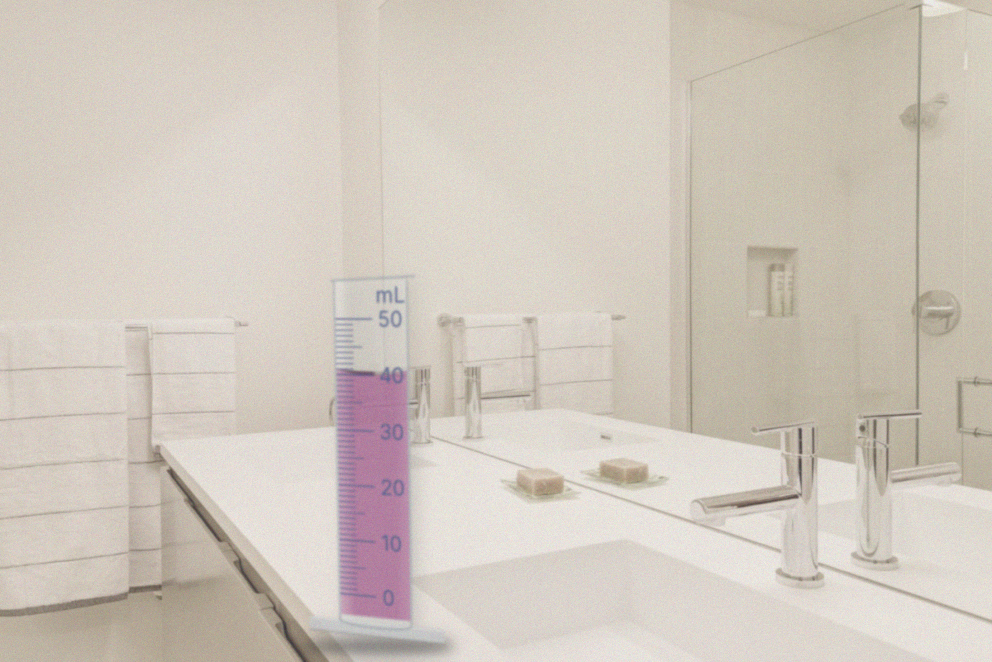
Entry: 40 mL
